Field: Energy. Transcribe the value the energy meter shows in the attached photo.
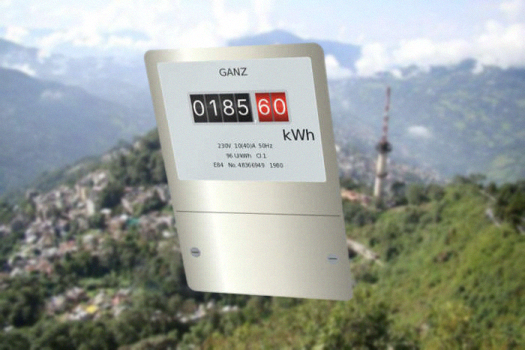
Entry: 185.60 kWh
